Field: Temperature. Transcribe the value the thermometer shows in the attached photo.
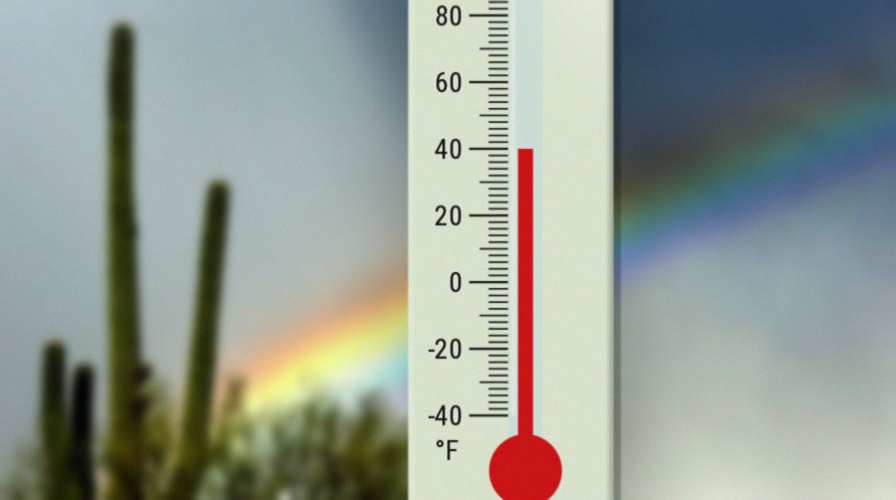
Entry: 40 °F
